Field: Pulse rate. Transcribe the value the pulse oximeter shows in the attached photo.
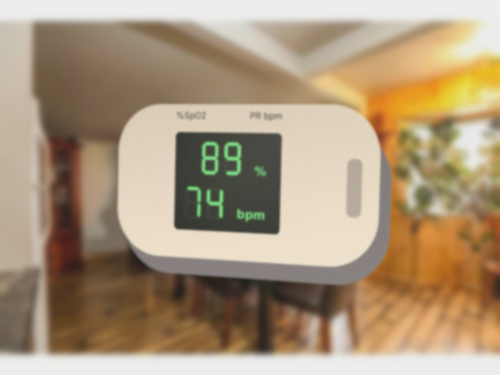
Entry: 74 bpm
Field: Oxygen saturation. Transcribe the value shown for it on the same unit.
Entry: 89 %
